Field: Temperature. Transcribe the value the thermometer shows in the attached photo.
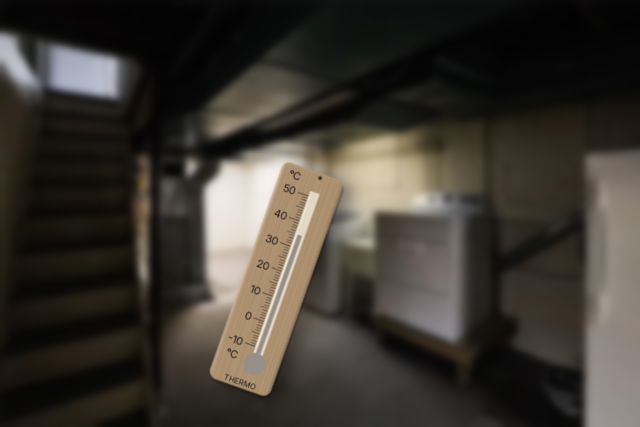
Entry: 35 °C
